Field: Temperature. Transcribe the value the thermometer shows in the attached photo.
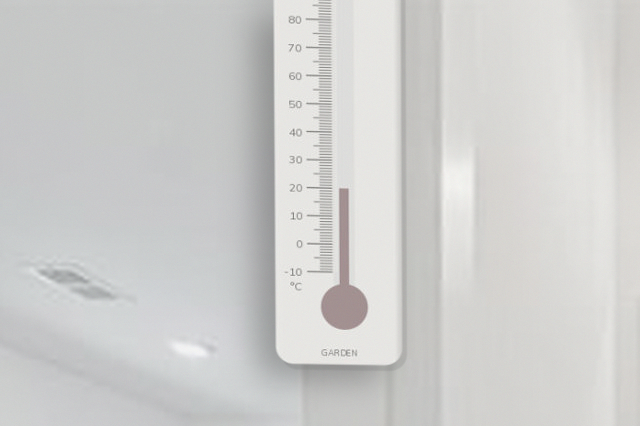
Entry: 20 °C
